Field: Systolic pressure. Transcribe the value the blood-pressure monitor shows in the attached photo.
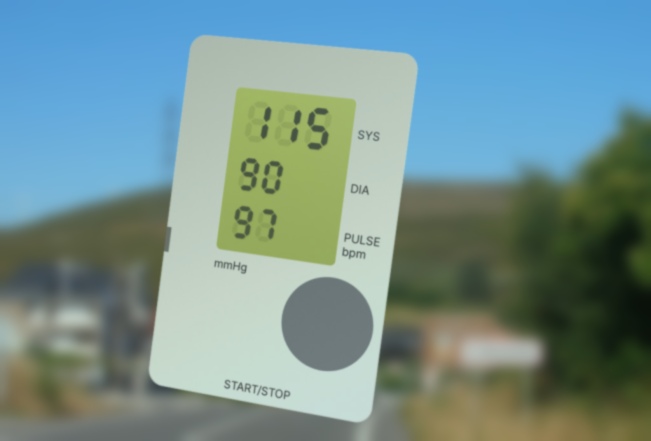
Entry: 115 mmHg
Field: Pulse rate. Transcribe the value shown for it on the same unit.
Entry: 97 bpm
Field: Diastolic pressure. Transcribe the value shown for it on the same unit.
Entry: 90 mmHg
